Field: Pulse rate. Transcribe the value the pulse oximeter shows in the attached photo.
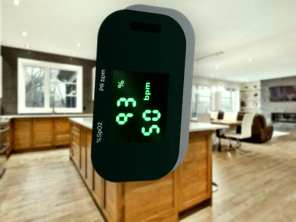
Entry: 50 bpm
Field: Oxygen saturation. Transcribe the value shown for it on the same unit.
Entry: 93 %
